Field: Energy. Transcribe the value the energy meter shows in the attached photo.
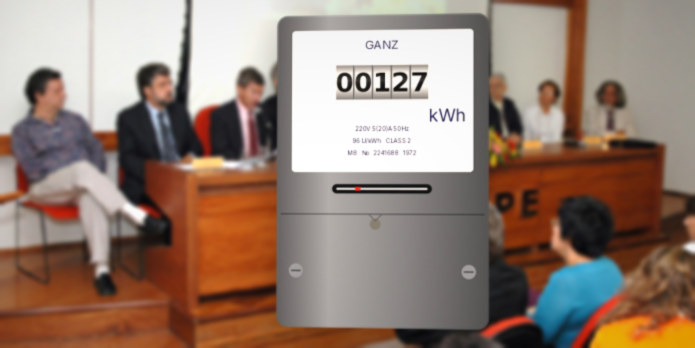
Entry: 127 kWh
